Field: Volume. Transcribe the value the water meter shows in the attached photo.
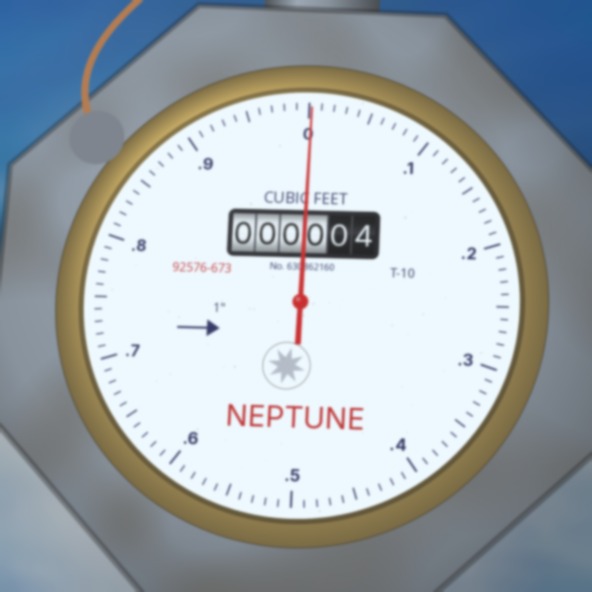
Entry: 4.00 ft³
